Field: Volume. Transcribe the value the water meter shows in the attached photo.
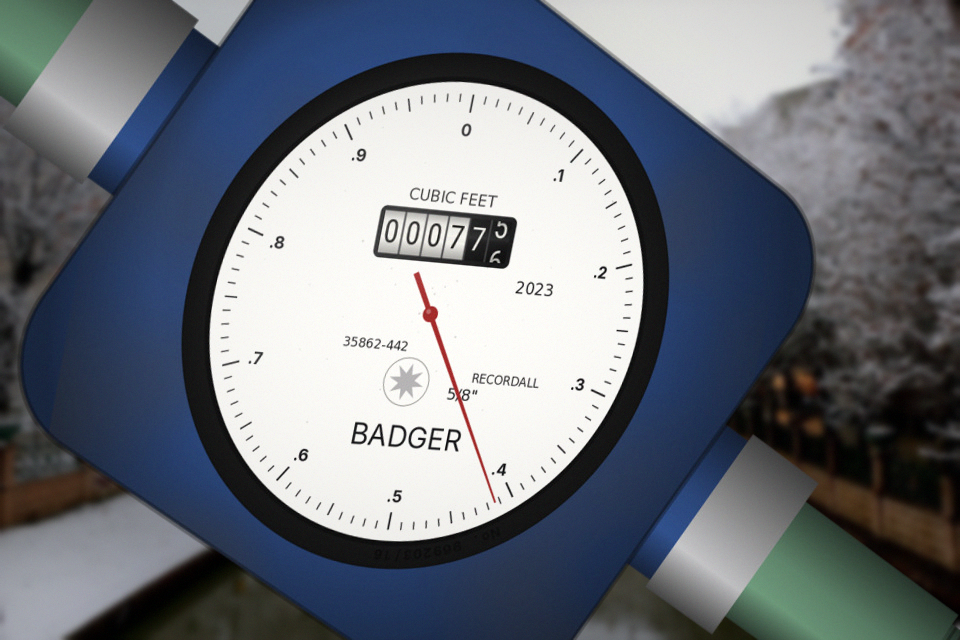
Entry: 775.41 ft³
